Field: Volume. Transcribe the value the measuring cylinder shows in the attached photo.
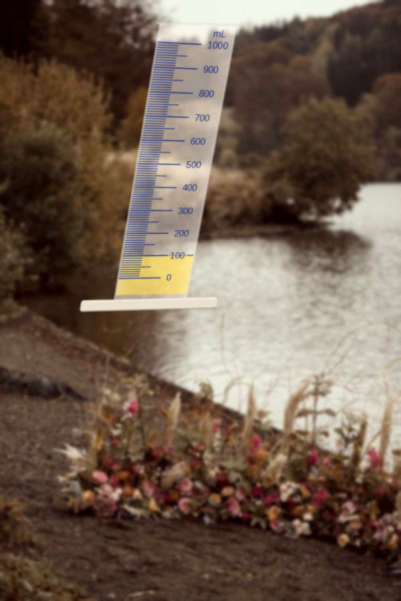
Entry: 100 mL
